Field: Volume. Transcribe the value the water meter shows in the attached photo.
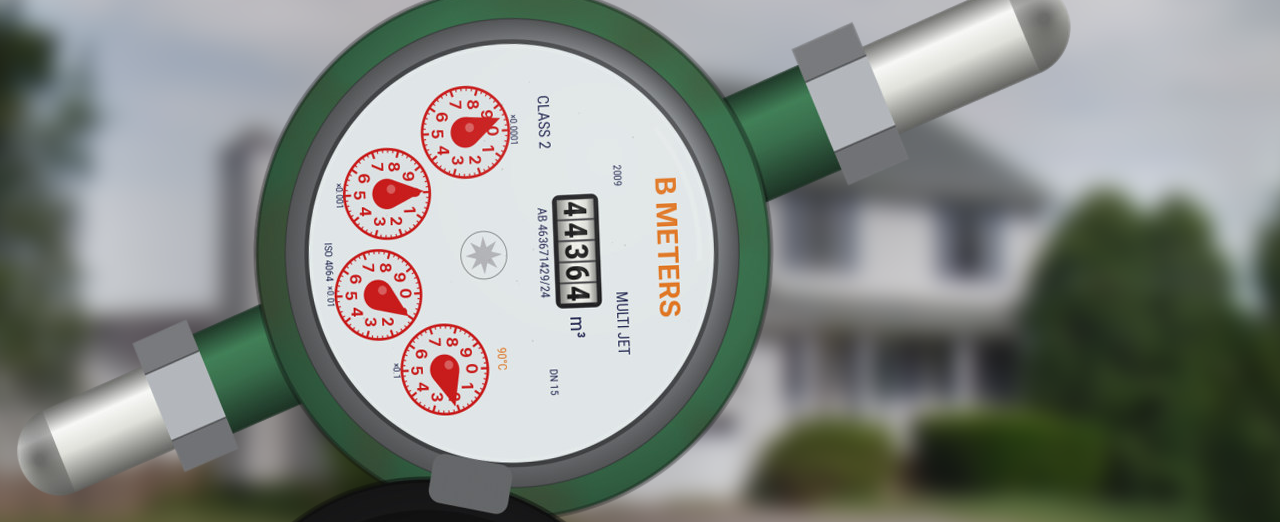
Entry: 44364.2099 m³
